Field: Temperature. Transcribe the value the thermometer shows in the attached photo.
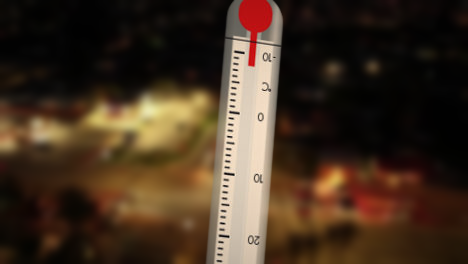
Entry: -8 °C
